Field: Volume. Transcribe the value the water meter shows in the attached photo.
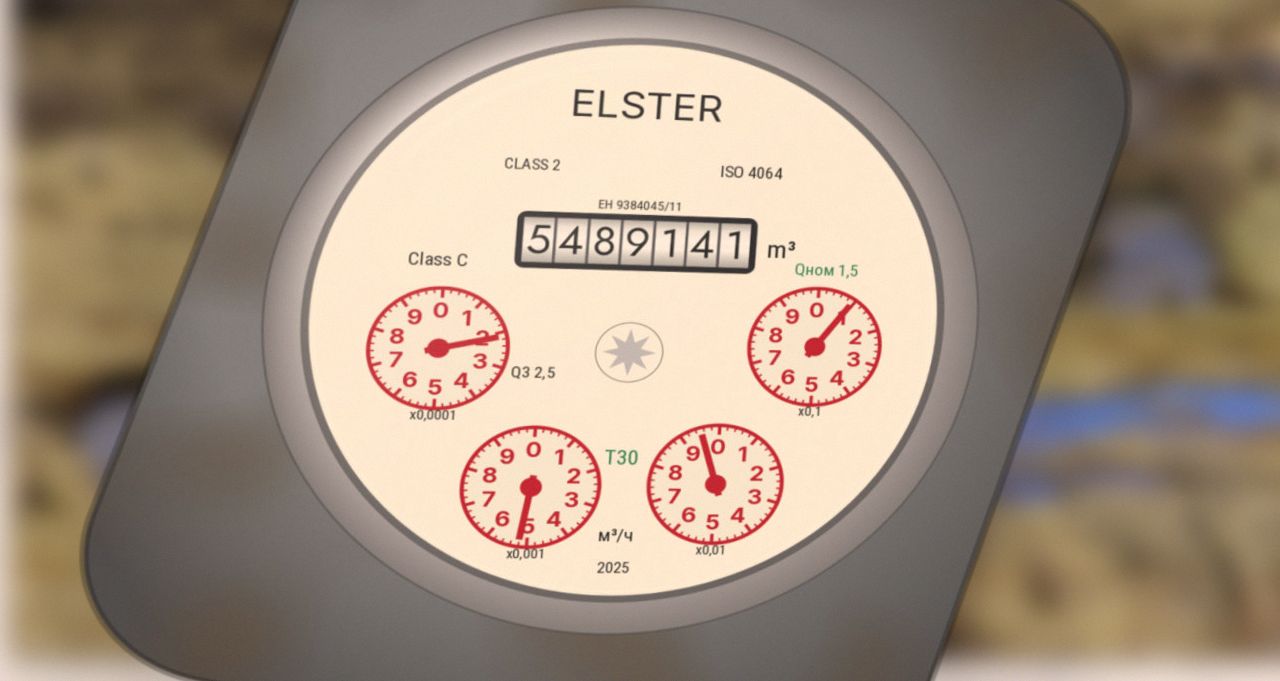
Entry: 5489141.0952 m³
